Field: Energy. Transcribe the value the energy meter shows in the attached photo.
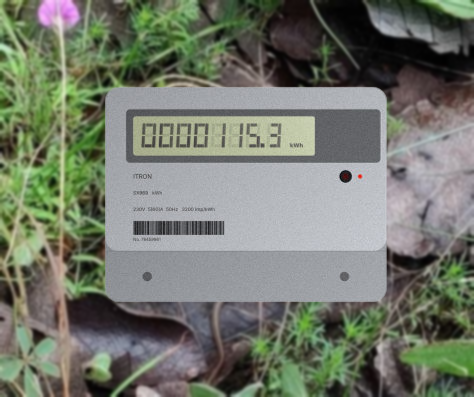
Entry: 115.3 kWh
